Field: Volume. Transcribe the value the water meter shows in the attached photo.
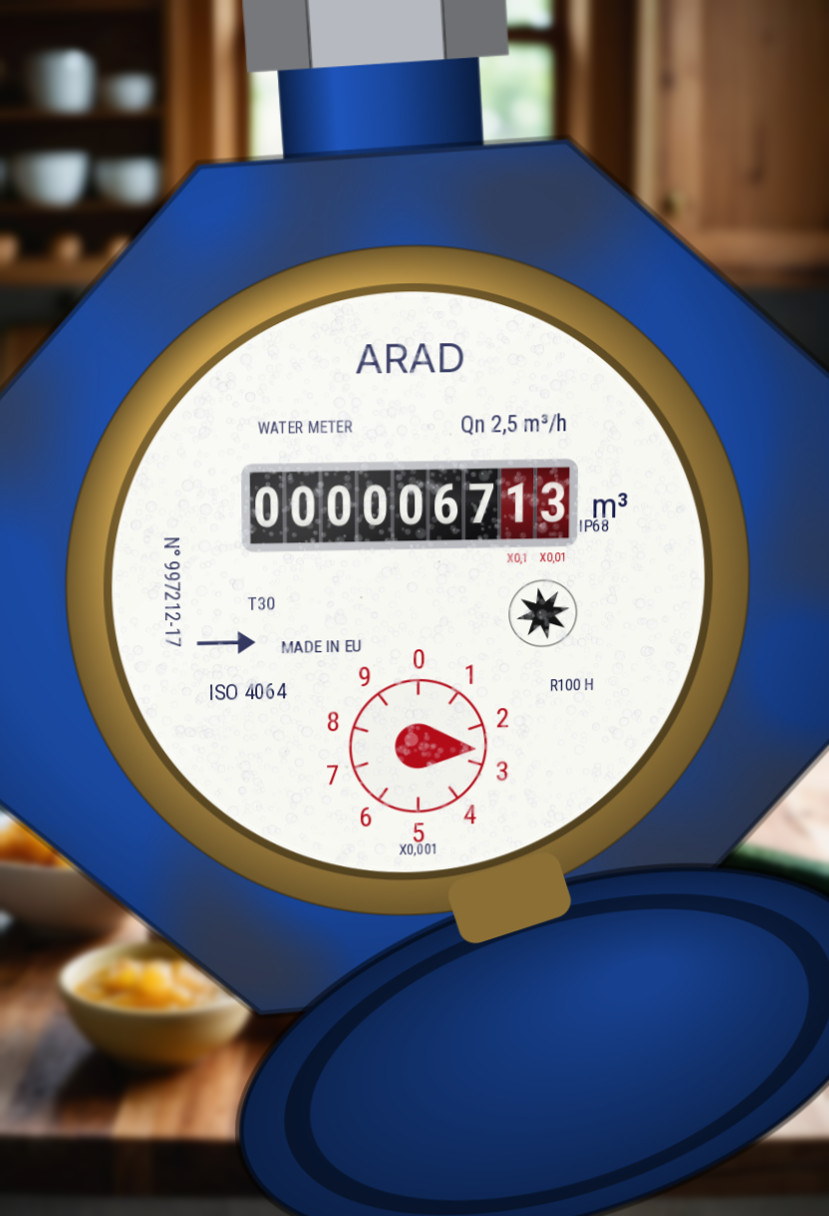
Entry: 67.132 m³
